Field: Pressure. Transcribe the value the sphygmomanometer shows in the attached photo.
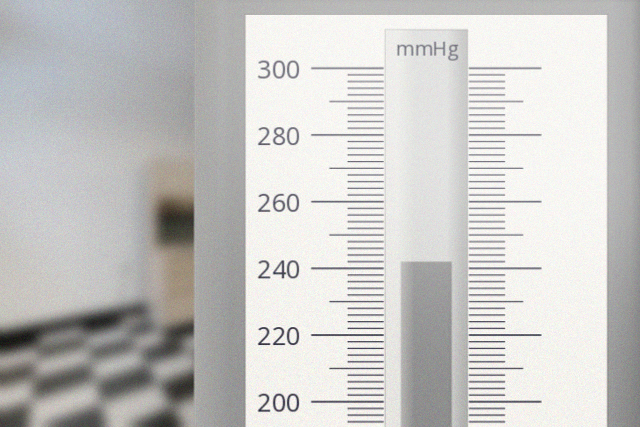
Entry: 242 mmHg
